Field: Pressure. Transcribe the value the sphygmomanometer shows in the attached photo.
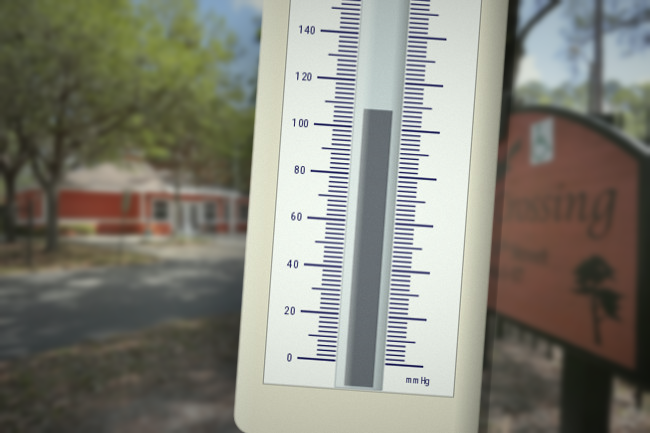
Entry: 108 mmHg
